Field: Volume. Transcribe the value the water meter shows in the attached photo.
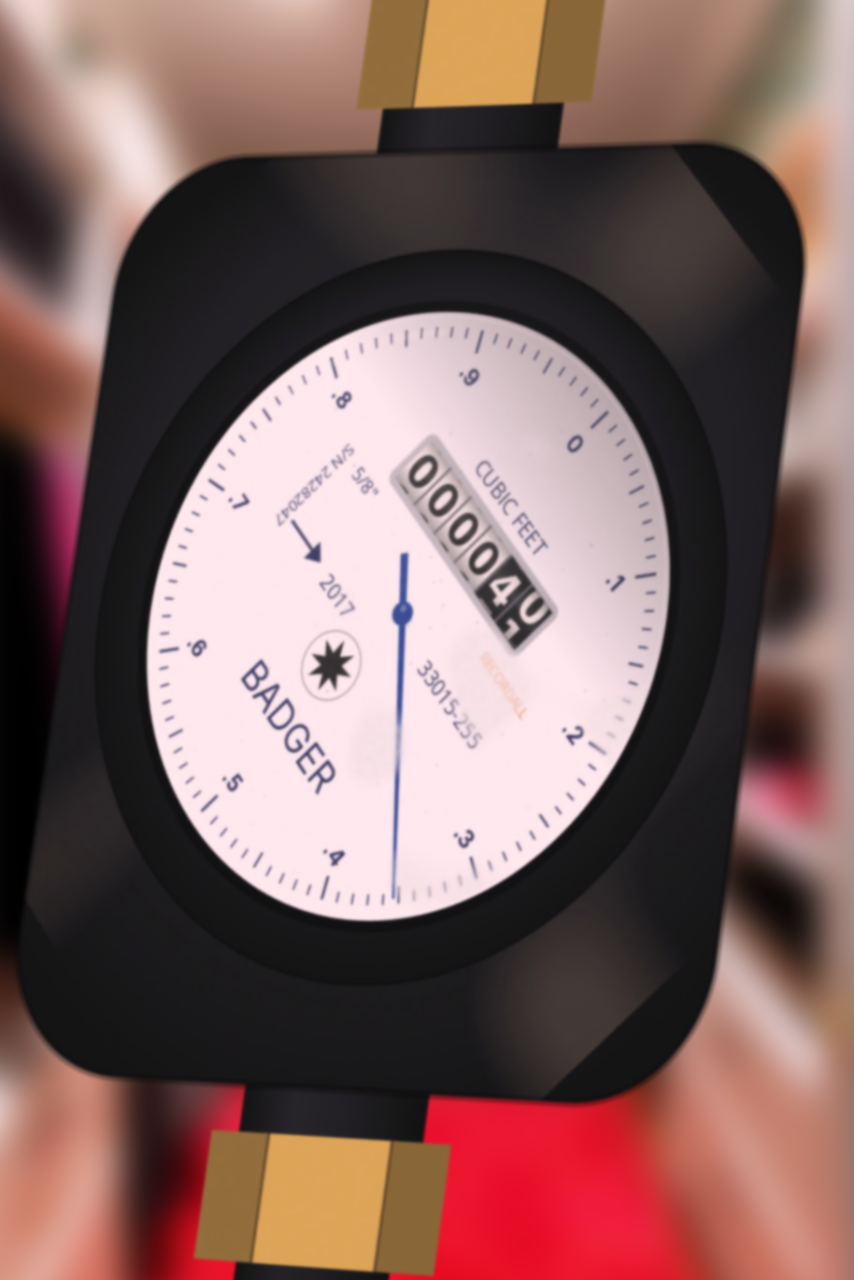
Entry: 40.35 ft³
